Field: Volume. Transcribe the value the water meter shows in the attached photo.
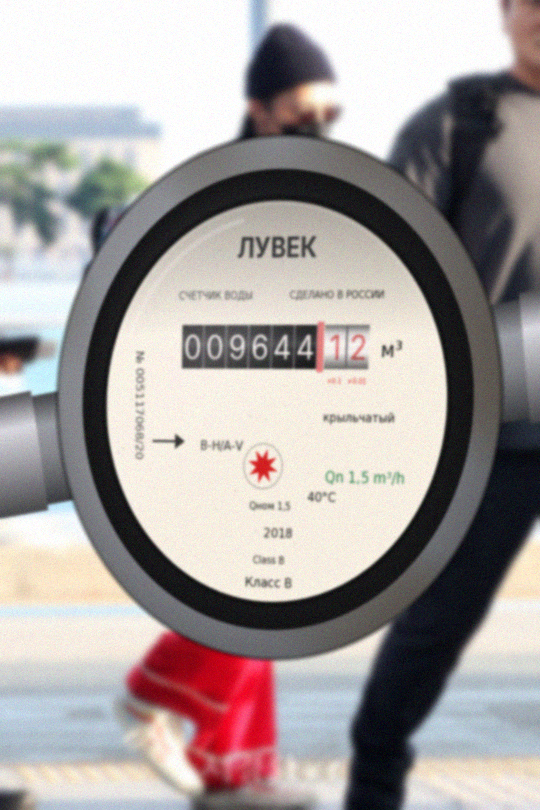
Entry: 9644.12 m³
